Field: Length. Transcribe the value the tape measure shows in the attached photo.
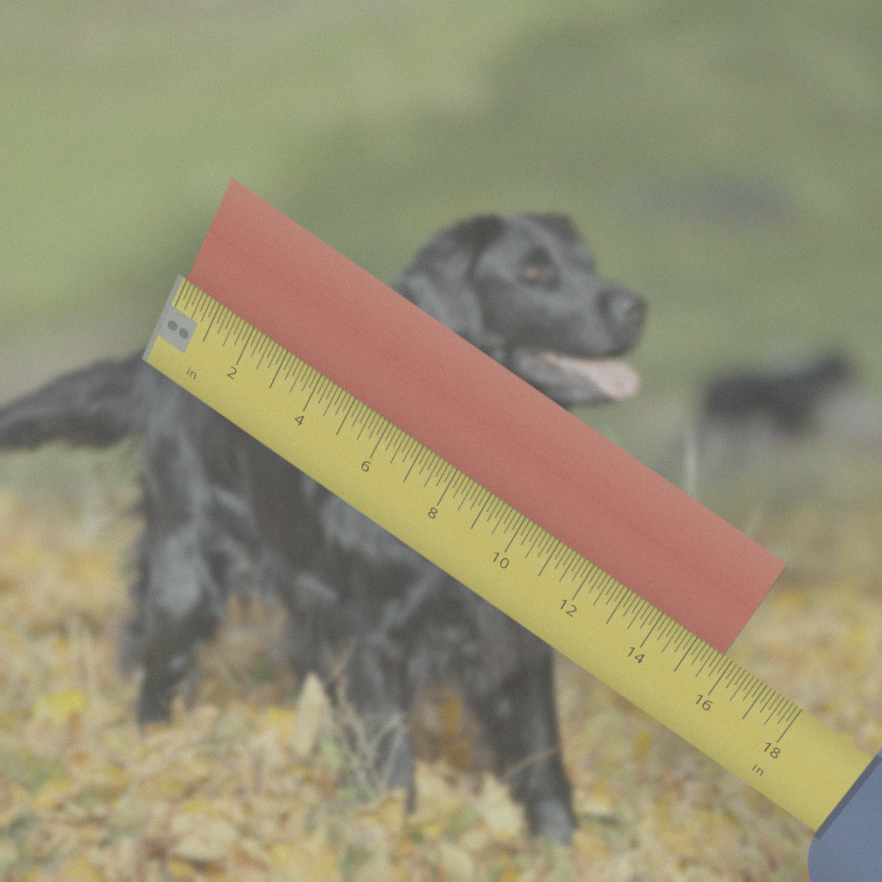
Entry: 15.75 in
